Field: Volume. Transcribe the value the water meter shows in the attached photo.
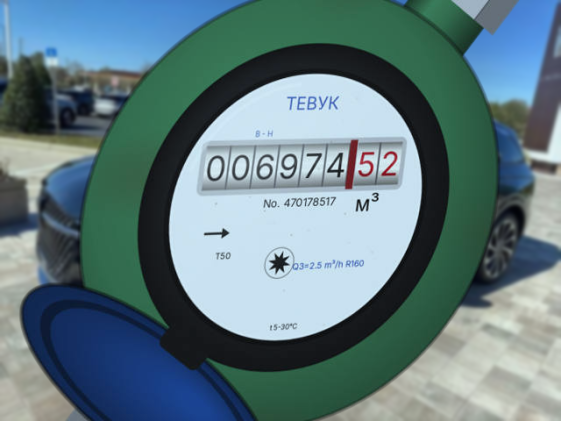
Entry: 6974.52 m³
